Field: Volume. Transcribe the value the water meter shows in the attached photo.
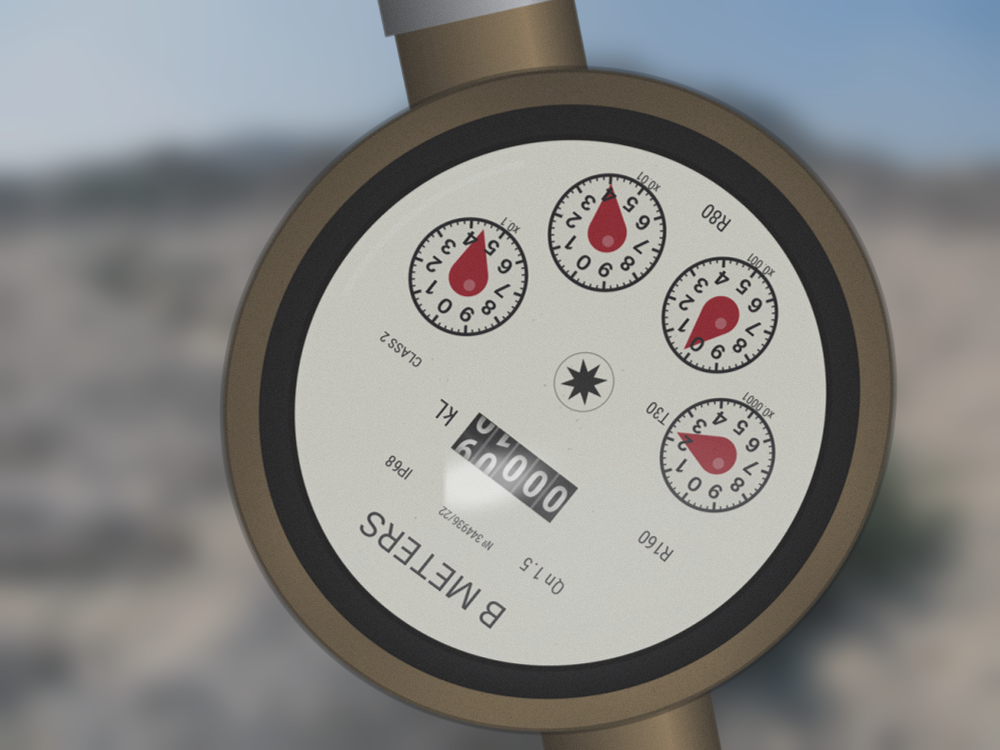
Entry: 9.4402 kL
